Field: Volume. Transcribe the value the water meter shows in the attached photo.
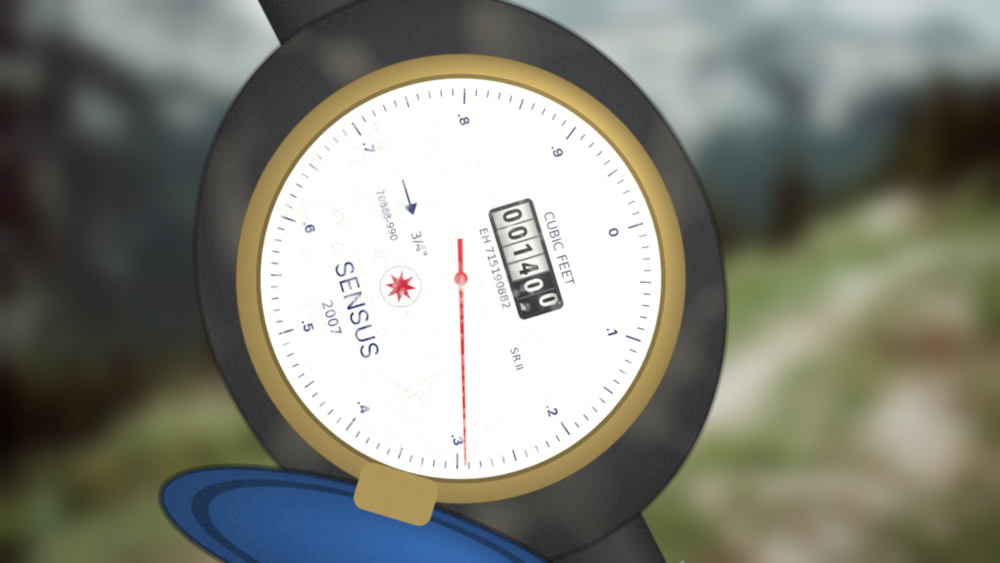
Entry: 1400.29 ft³
